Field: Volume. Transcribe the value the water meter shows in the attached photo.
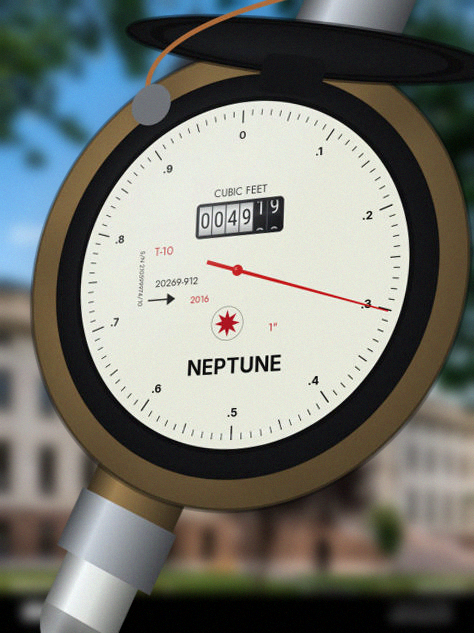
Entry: 4919.30 ft³
